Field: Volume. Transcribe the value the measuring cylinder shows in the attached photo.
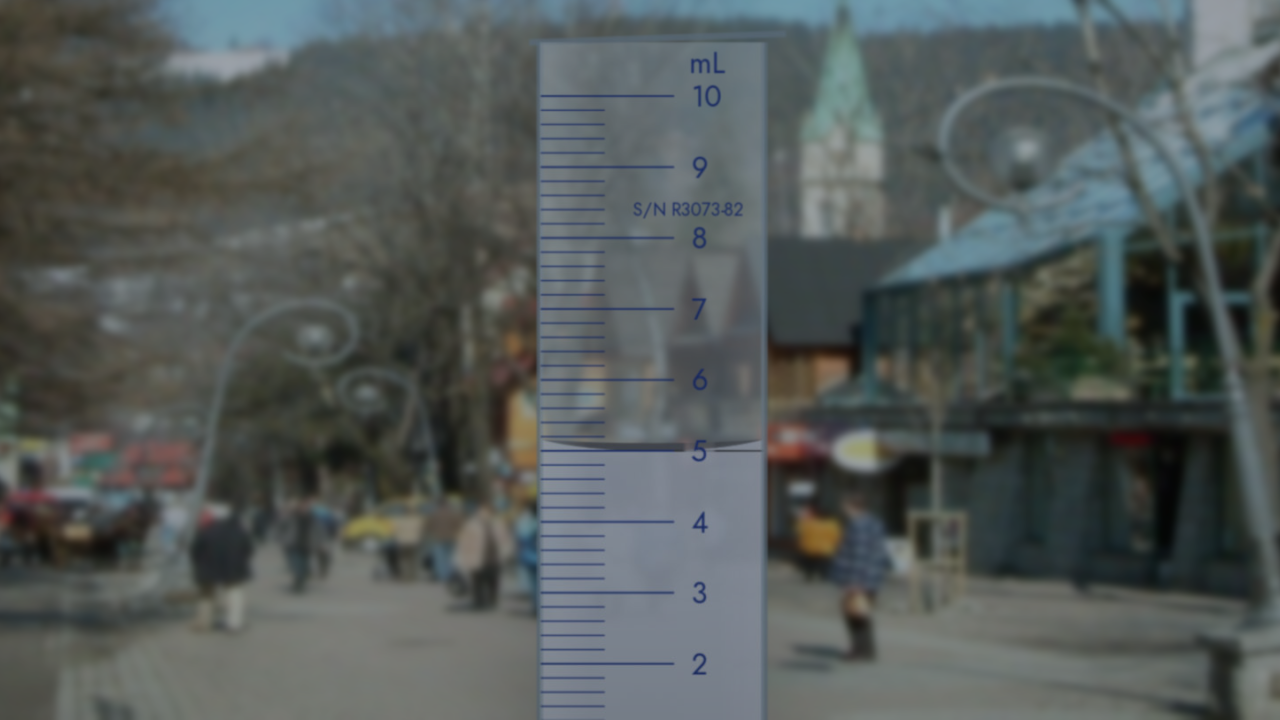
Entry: 5 mL
